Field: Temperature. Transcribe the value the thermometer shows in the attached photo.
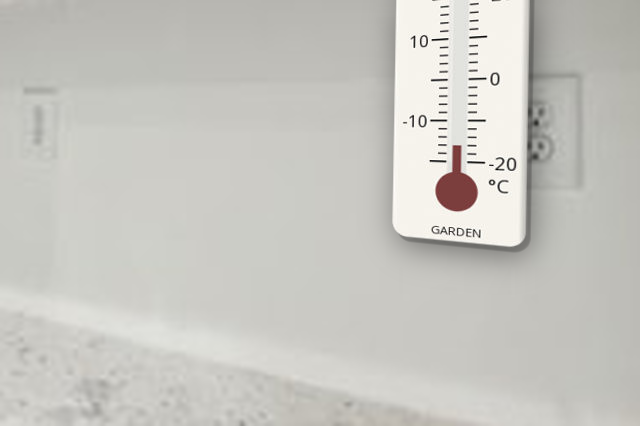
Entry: -16 °C
